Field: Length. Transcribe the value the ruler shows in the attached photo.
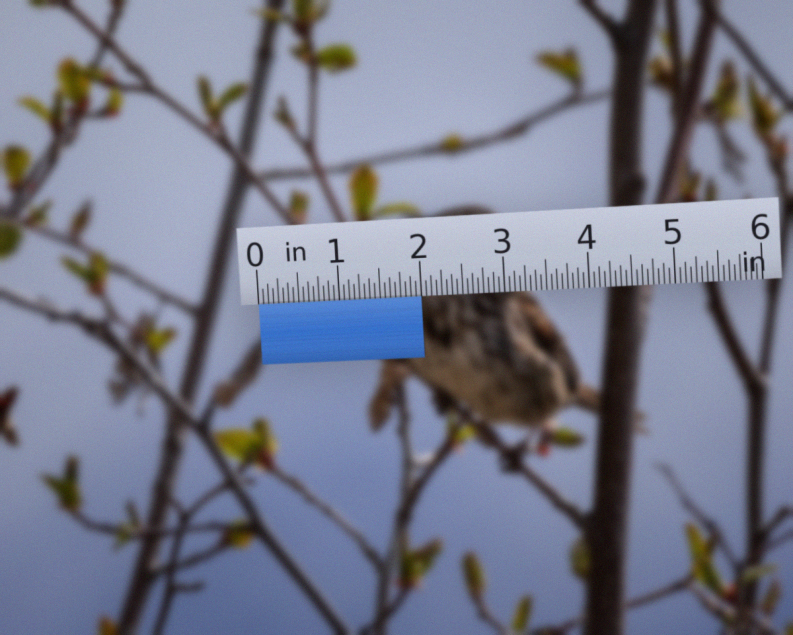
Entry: 2 in
